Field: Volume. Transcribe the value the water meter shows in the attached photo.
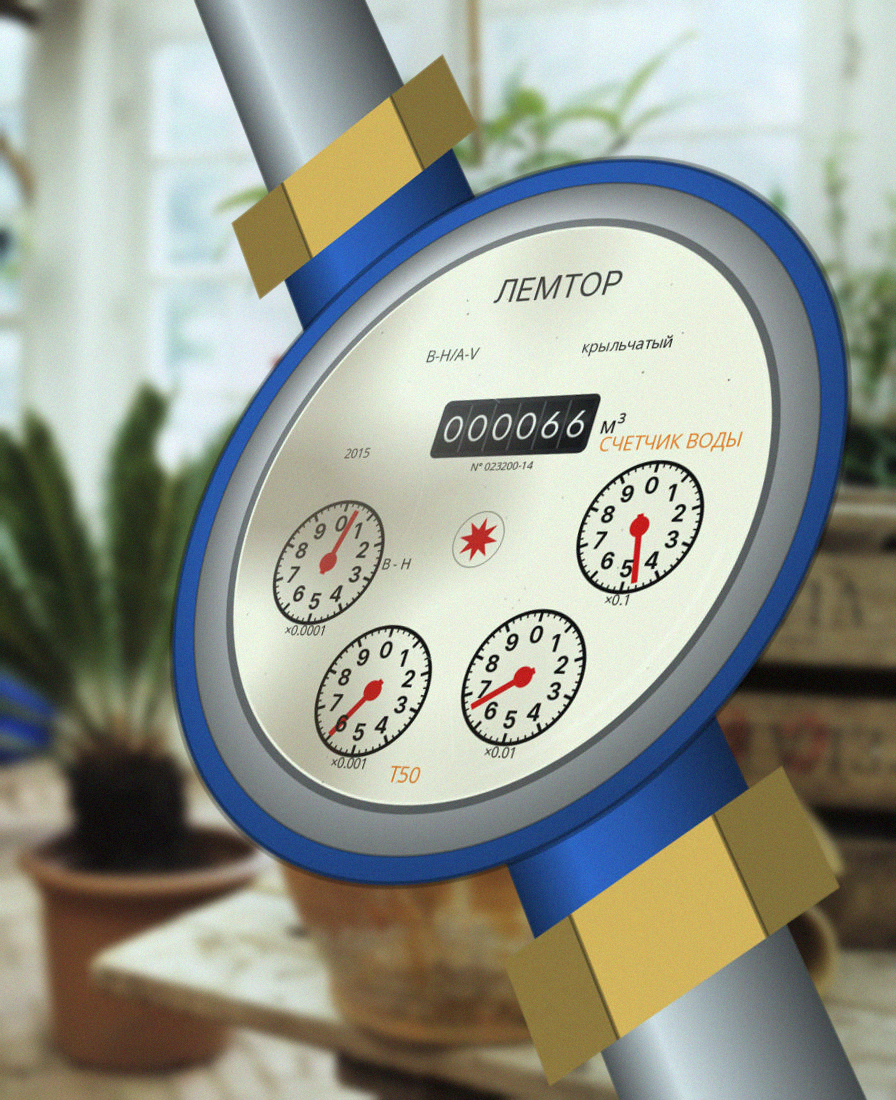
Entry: 66.4660 m³
